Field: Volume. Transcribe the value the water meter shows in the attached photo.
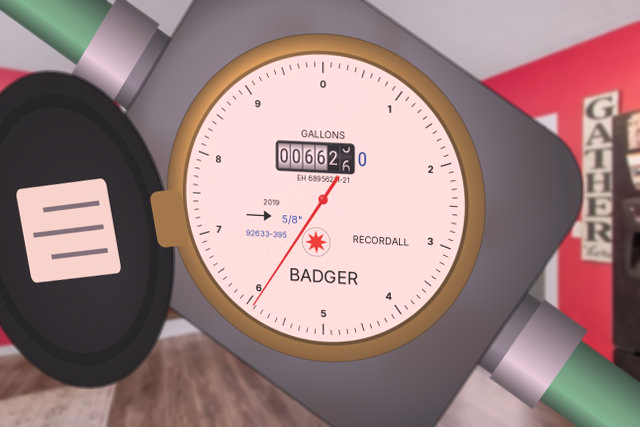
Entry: 66255.9 gal
